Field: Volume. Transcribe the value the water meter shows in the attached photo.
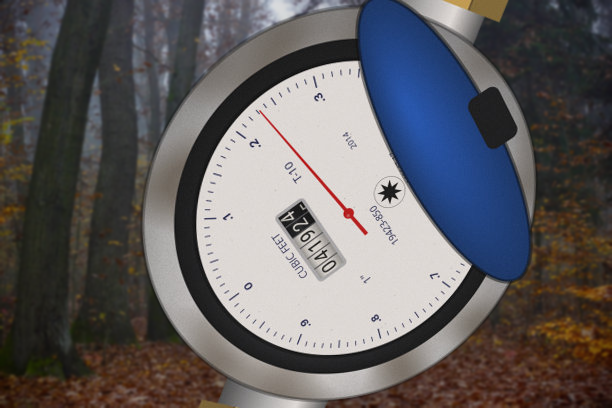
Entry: 41924.23 ft³
